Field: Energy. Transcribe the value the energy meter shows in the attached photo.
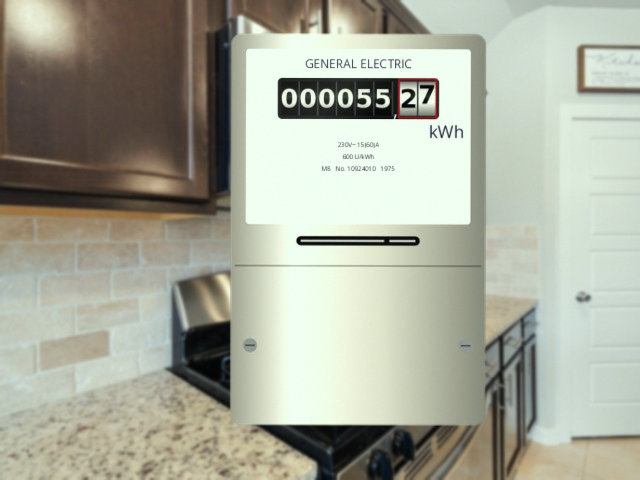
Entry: 55.27 kWh
